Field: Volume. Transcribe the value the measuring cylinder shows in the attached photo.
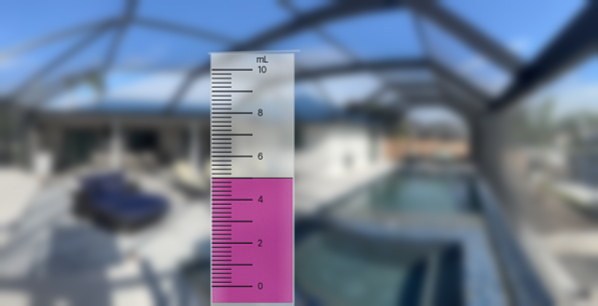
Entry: 5 mL
